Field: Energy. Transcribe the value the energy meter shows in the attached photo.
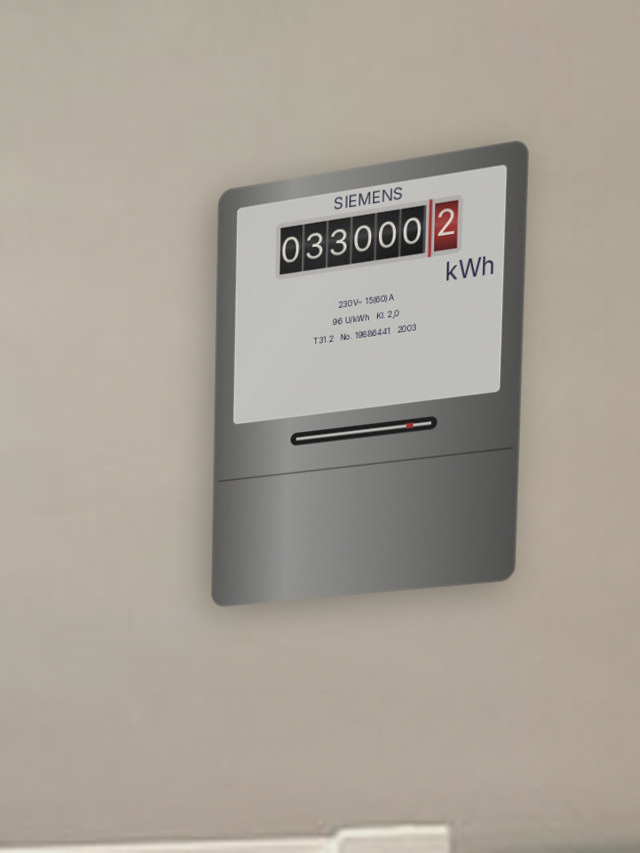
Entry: 33000.2 kWh
